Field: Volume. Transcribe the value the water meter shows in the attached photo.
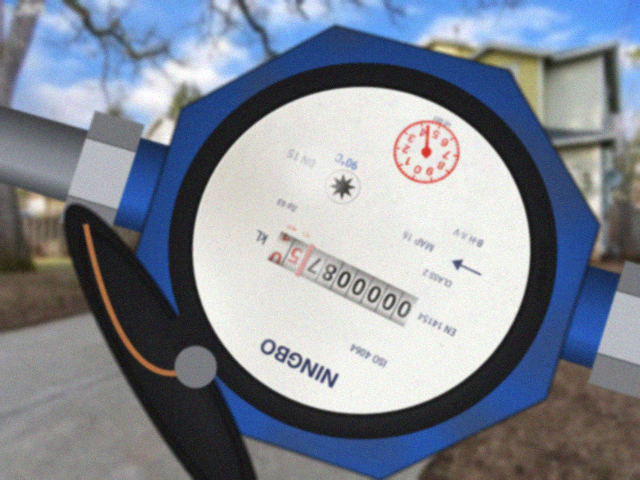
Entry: 87.504 kL
